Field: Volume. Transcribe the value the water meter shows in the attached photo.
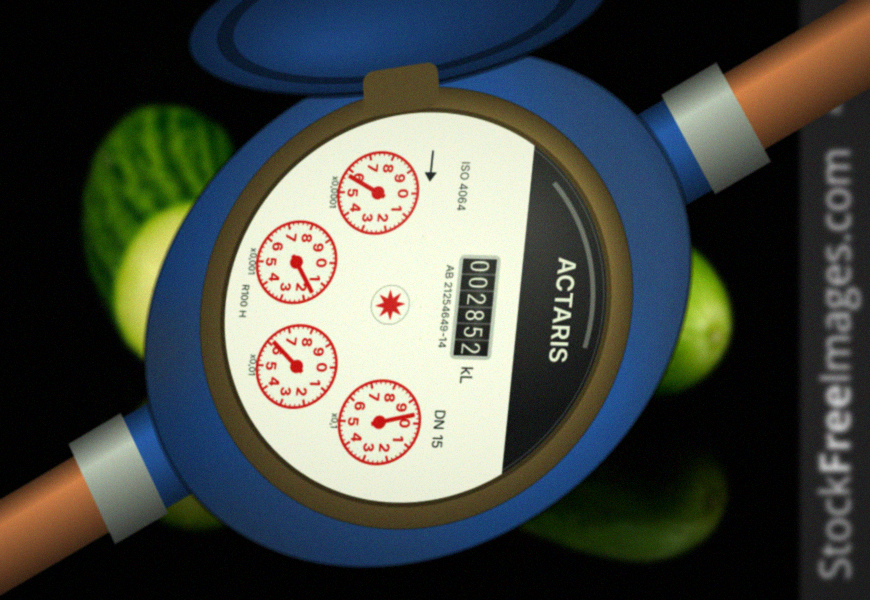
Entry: 2851.9615 kL
